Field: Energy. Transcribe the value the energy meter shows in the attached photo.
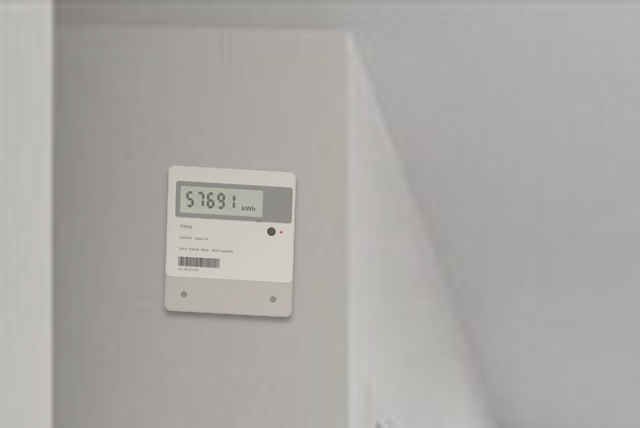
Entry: 57691 kWh
